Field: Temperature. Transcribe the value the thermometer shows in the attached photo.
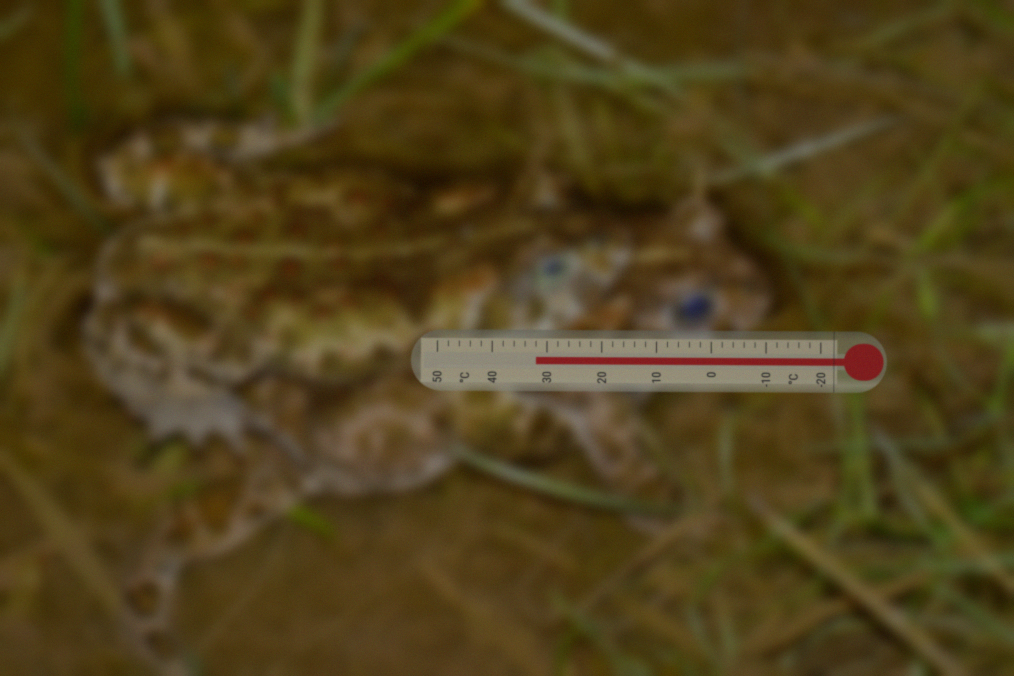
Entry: 32 °C
